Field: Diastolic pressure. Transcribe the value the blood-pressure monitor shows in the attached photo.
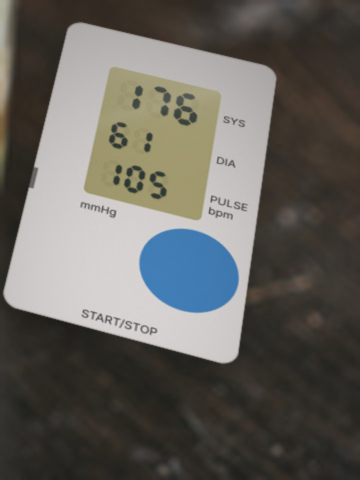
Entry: 61 mmHg
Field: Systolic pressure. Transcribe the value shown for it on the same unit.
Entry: 176 mmHg
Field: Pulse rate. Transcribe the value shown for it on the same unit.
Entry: 105 bpm
